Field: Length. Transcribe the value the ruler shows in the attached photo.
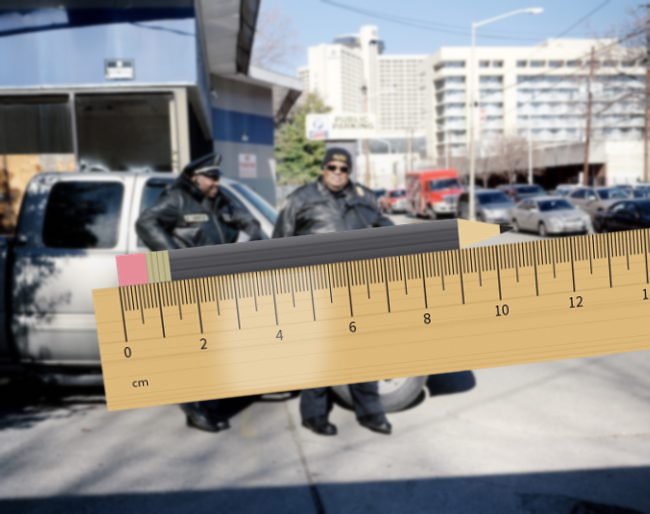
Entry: 10.5 cm
